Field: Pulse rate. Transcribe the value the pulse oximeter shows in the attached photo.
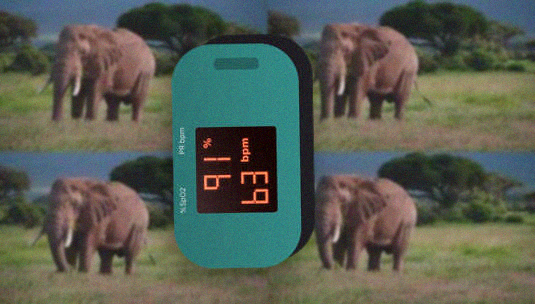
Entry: 63 bpm
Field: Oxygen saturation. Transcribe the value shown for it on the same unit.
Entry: 91 %
